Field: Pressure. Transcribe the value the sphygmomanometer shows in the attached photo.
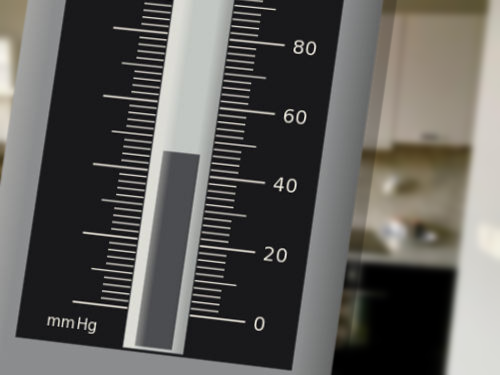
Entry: 46 mmHg
